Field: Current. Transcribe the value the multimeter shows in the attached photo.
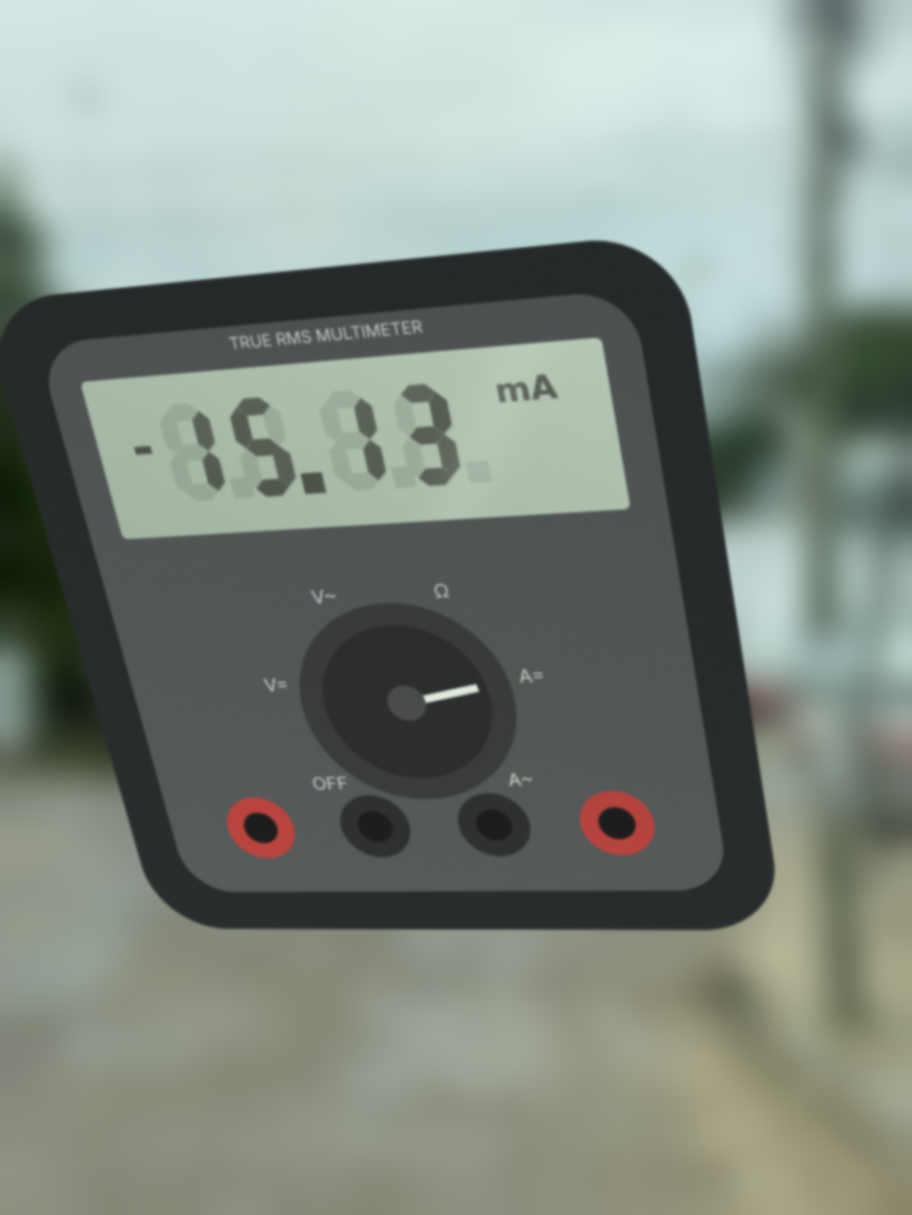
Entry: -15.13 mA
